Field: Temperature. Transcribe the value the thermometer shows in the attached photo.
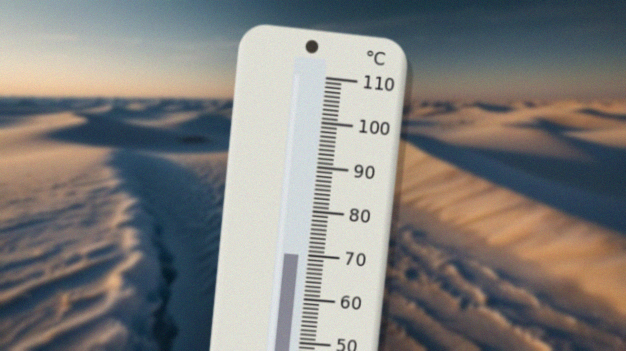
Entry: 70 °C
